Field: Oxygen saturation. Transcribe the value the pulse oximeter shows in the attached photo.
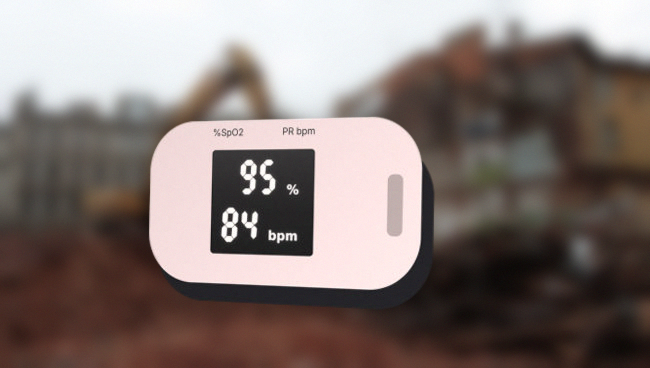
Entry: 95 %
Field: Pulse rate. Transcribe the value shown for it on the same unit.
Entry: 84 bpm
